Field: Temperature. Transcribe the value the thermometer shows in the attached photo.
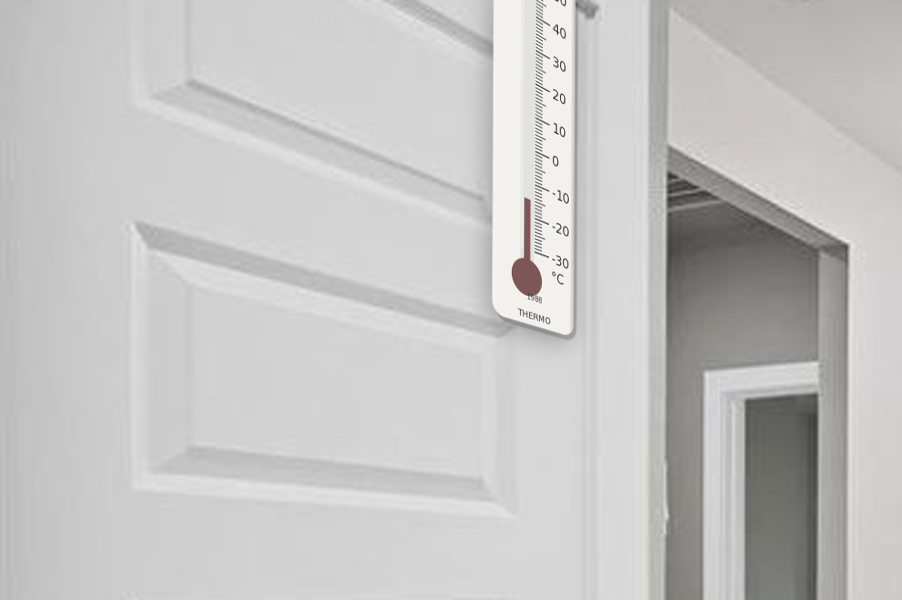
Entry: -15 °C
